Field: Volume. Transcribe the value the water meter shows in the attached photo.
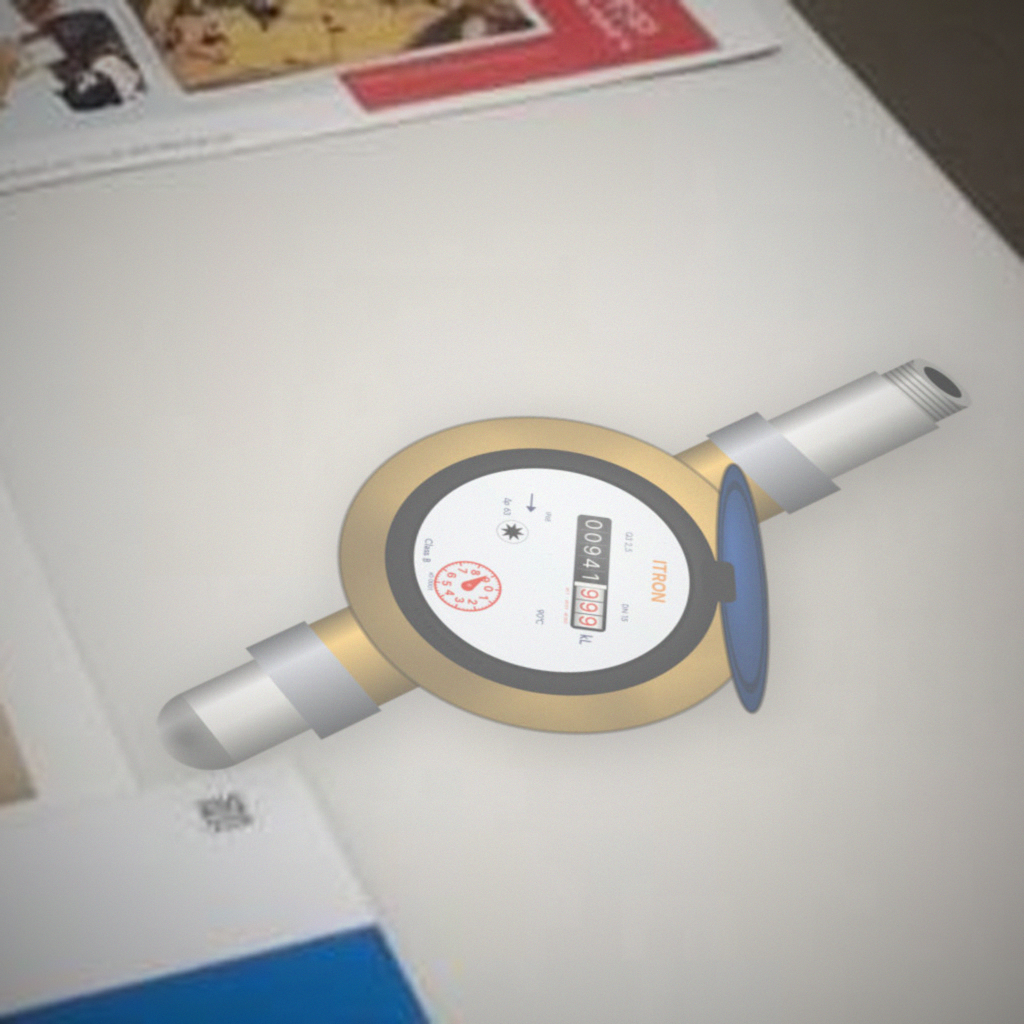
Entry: 941.9998 kL
